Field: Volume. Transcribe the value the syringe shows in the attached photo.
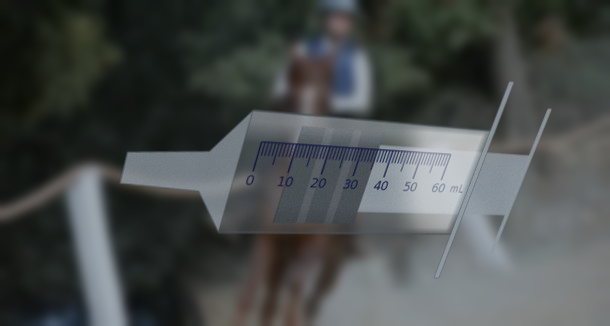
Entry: 10 mL
